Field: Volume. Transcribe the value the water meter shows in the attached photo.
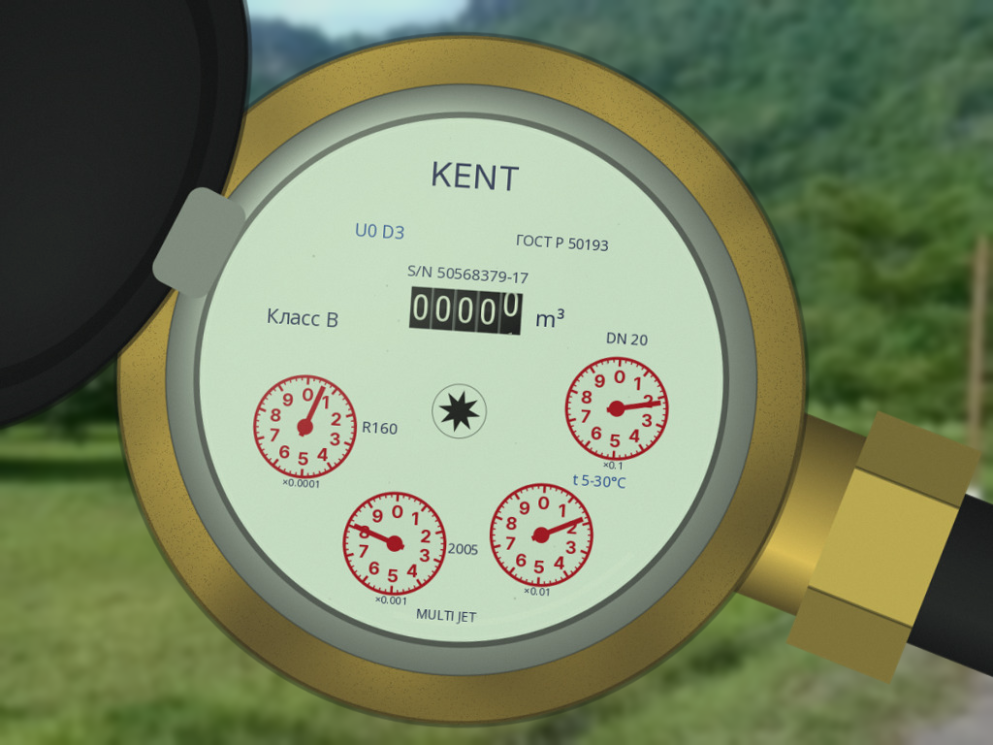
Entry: 0.2180 m³
